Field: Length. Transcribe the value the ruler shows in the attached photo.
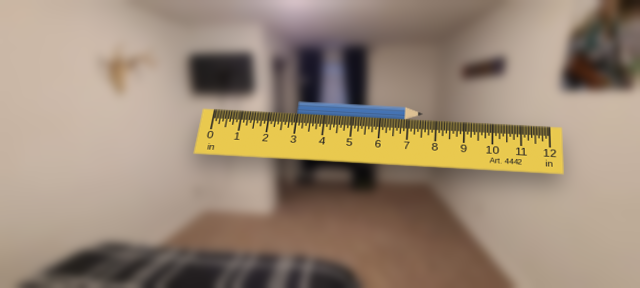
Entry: 4.5 in
